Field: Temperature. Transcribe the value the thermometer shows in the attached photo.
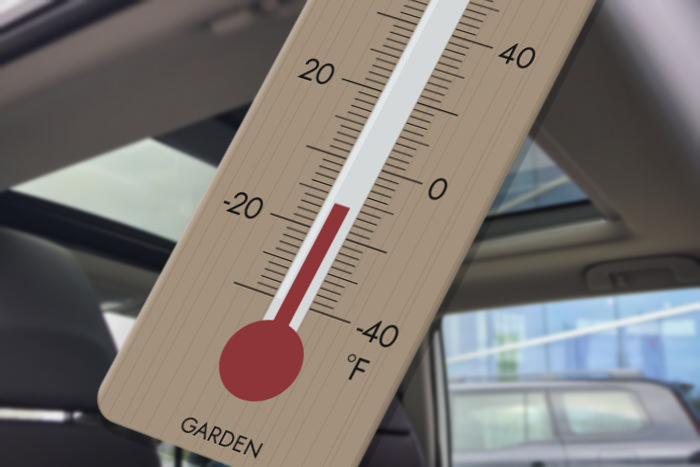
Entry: -12 °F
